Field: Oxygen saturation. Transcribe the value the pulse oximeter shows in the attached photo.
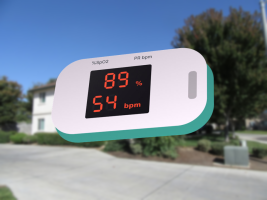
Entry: 89 %
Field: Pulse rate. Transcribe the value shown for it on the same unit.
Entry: 54 bpm
